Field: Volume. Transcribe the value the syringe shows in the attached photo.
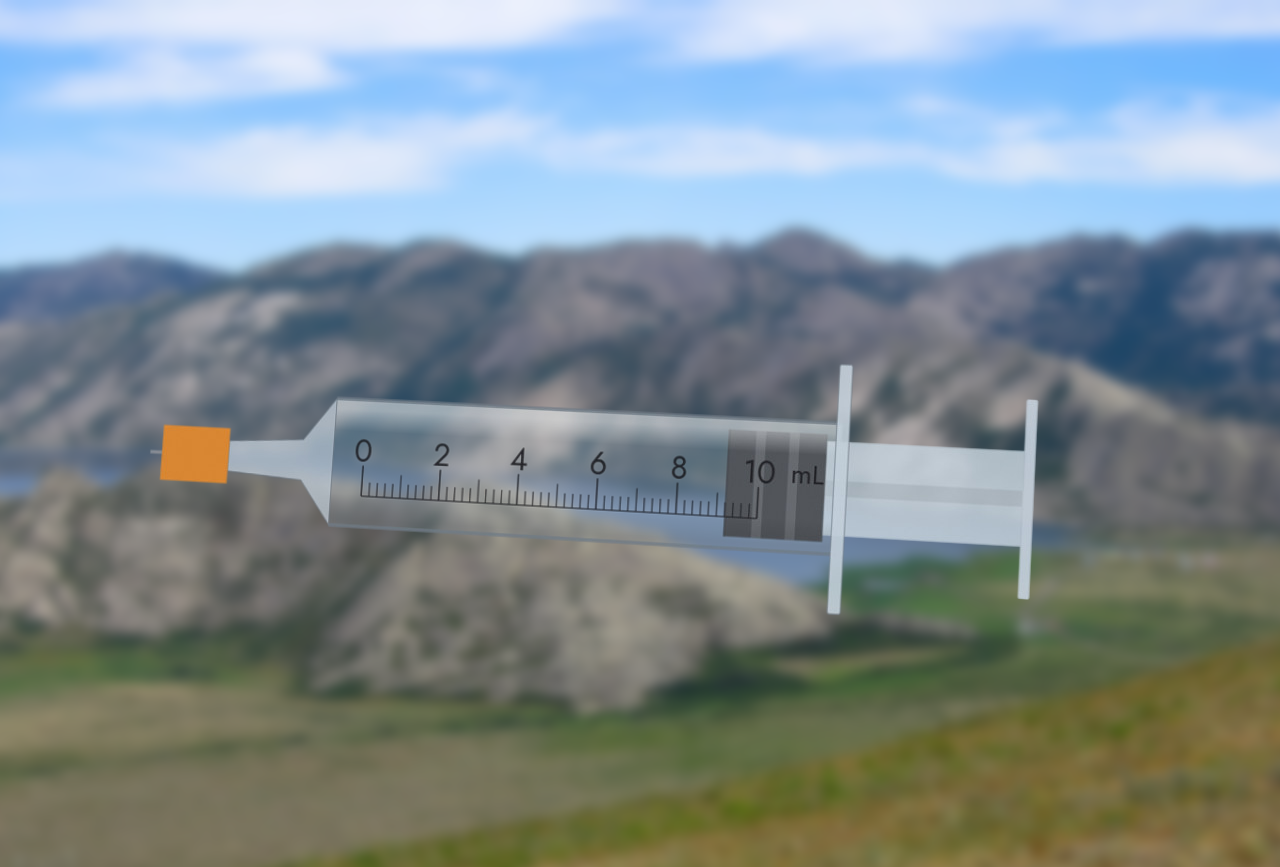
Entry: 9.2 mL
